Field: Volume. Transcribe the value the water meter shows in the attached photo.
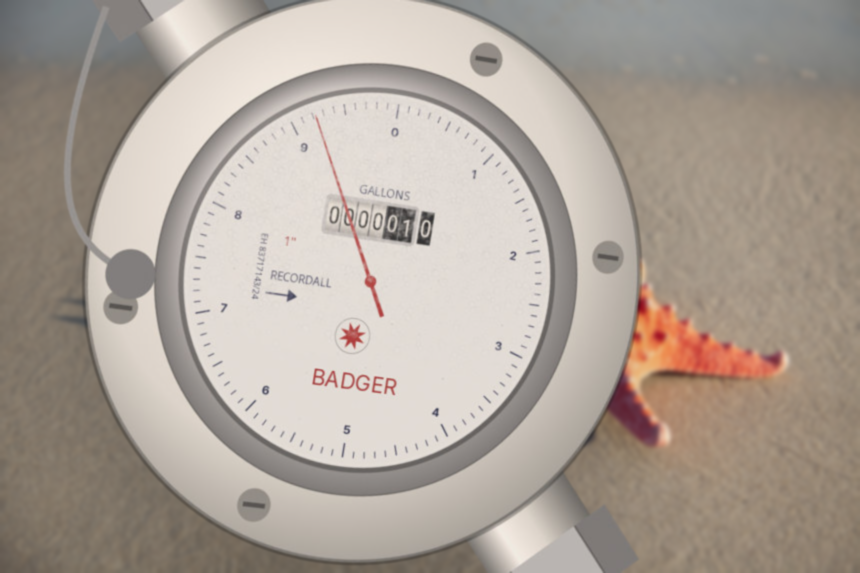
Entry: 9.2 gal
